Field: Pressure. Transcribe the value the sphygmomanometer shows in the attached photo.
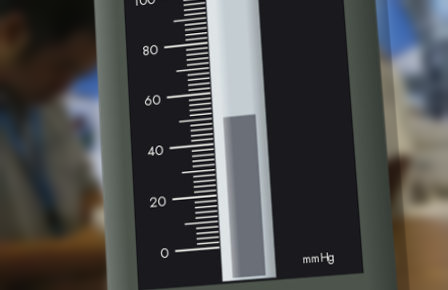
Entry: 50 mmHg
